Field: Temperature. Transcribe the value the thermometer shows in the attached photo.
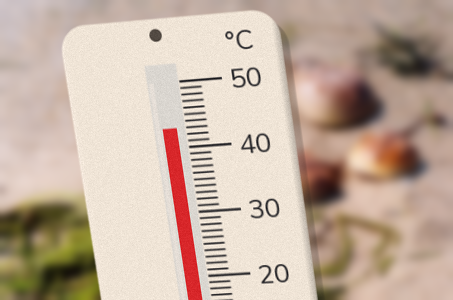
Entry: 43 °C
